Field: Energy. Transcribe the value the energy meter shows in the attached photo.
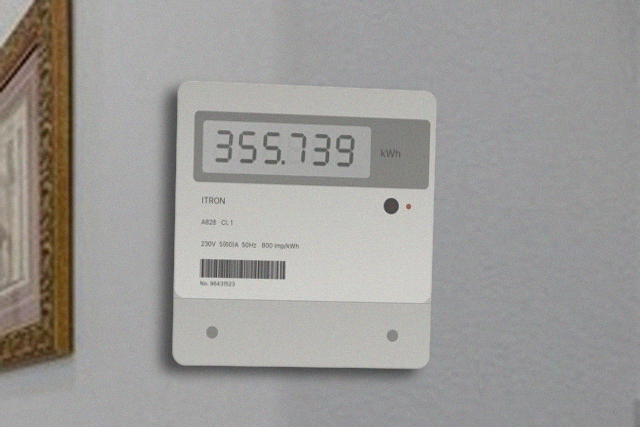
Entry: 355.739 kWh
